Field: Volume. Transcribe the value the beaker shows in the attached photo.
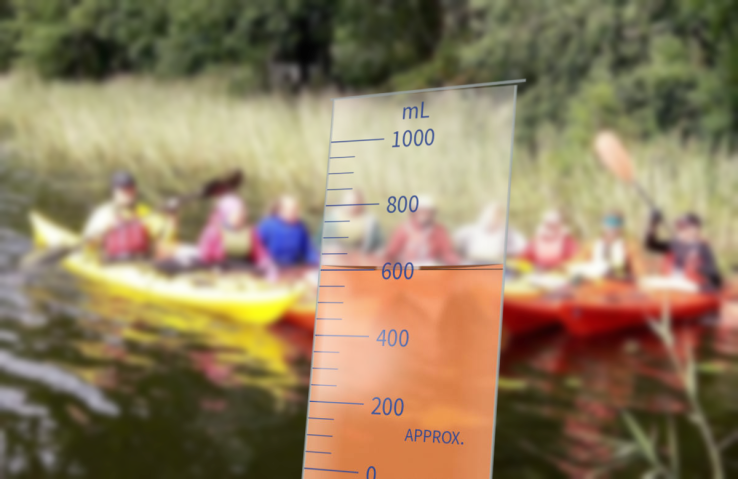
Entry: 600 mL
